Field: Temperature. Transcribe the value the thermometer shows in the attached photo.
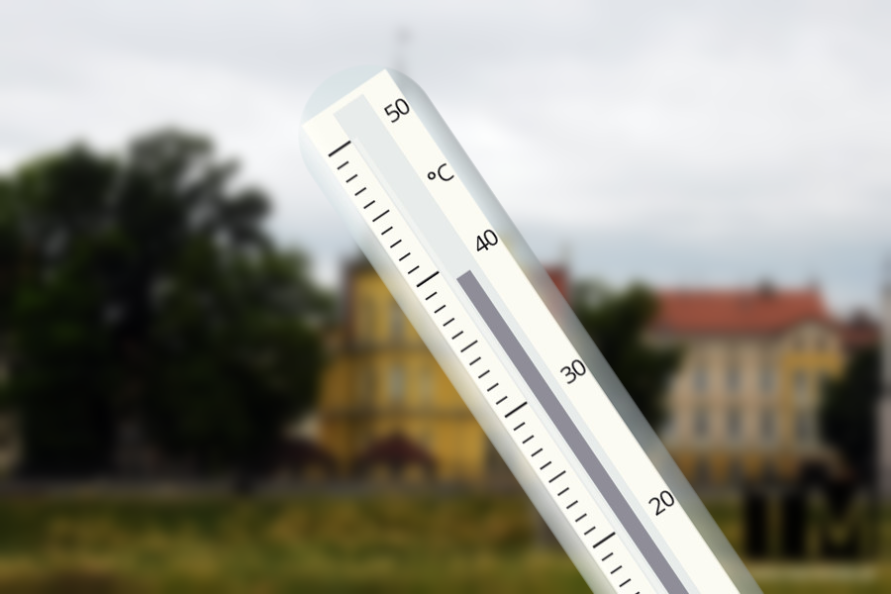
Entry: 39 °C
